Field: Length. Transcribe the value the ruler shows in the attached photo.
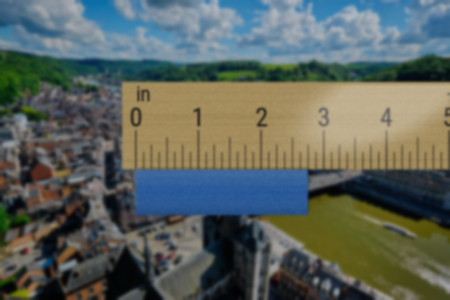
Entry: 2.75 in
